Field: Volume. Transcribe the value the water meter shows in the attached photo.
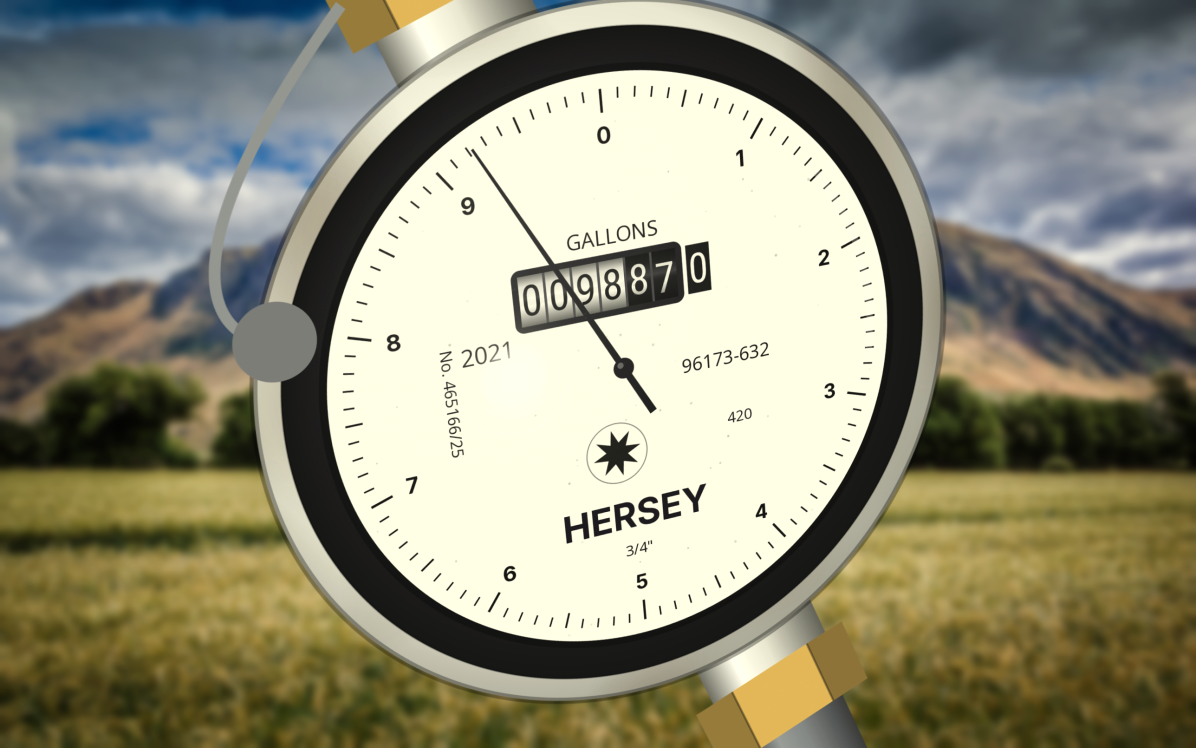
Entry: 98869.2 gal
